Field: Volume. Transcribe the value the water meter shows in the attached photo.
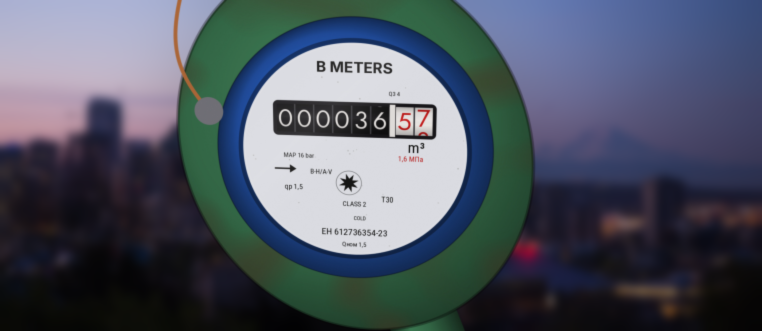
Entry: 36.57 m³
